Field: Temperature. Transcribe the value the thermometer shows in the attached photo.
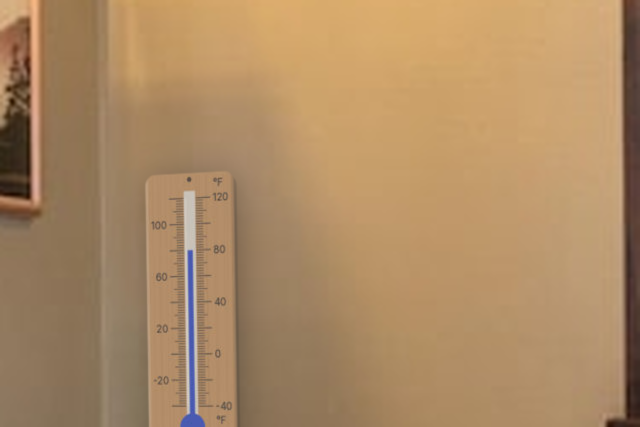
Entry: 80 °F
